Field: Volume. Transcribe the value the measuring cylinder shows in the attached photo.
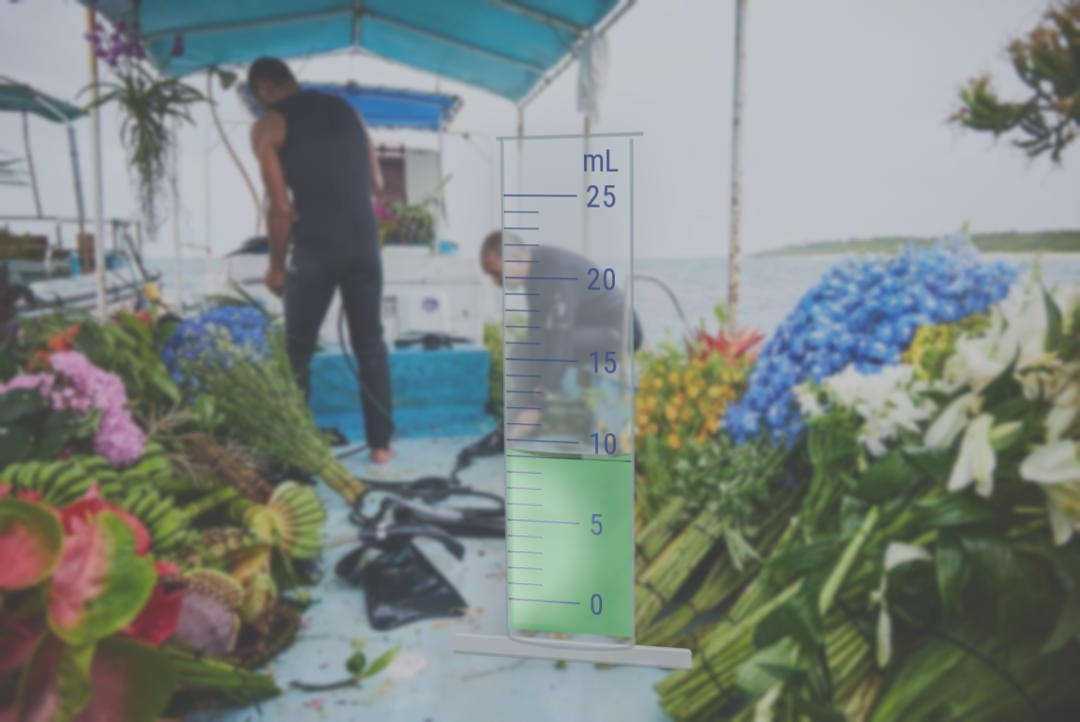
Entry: 9 mL
